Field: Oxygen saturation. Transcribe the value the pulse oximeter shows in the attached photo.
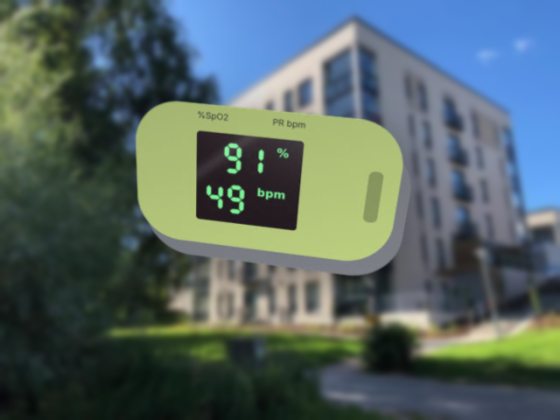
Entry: 91 %
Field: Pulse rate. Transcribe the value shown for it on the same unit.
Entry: 49 bpm
